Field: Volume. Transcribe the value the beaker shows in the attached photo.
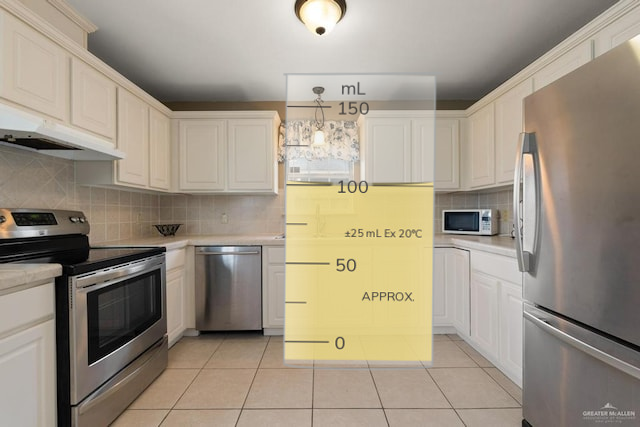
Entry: 100 mL
